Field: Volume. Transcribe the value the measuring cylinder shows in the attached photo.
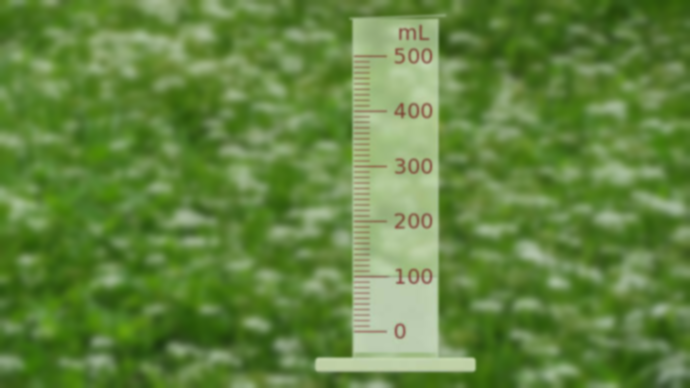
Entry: 100 mL
